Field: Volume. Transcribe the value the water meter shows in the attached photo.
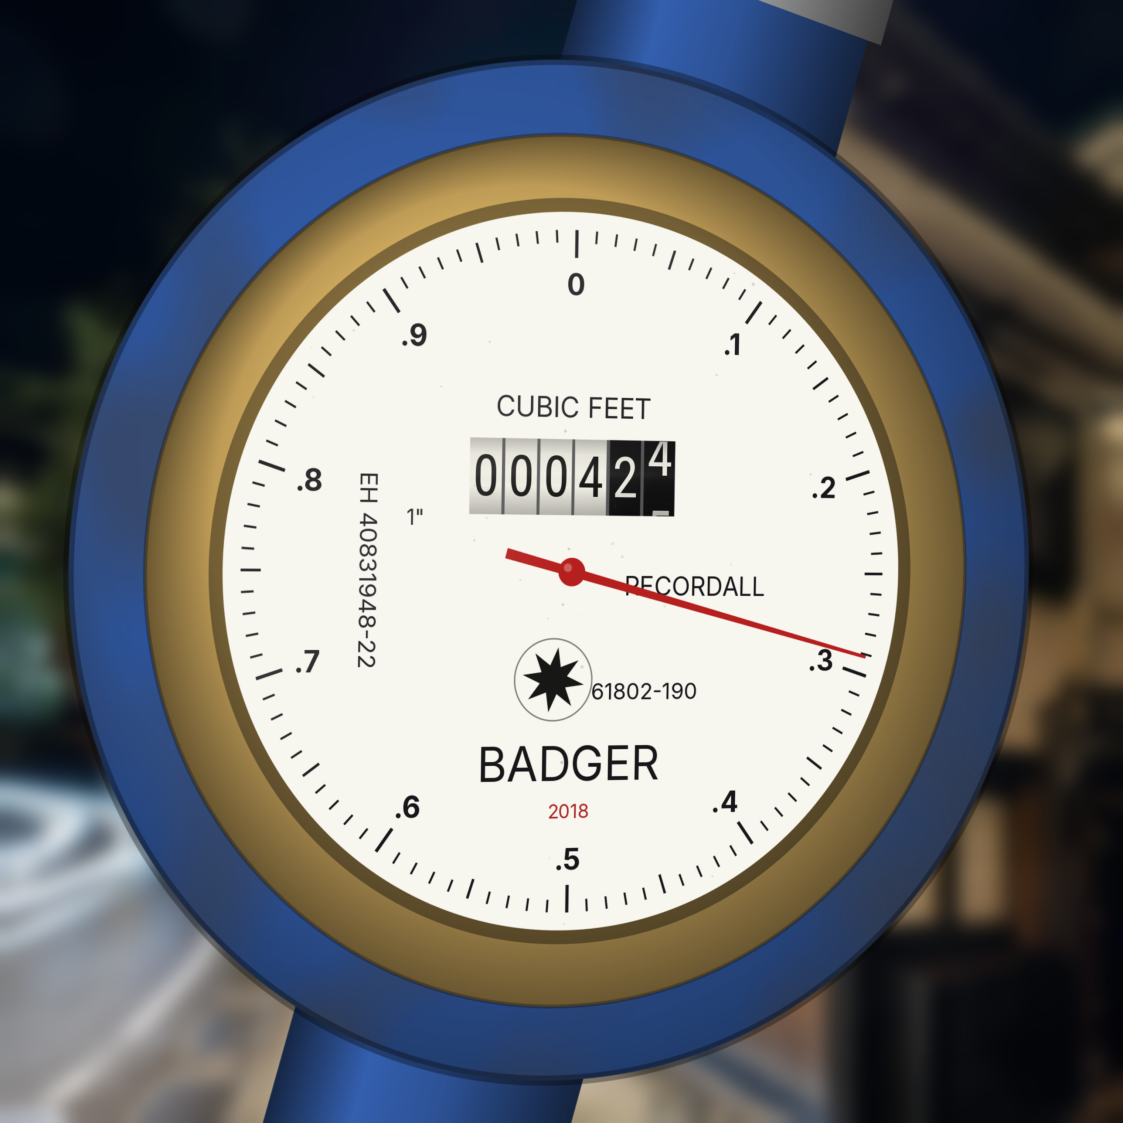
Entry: 424.29 ft³
